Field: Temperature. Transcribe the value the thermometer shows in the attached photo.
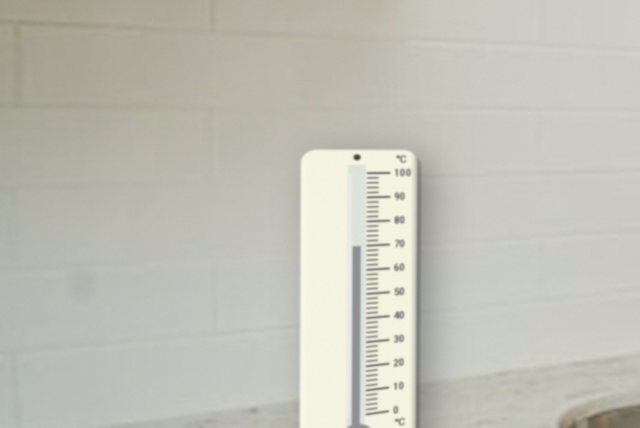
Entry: 70 °C
